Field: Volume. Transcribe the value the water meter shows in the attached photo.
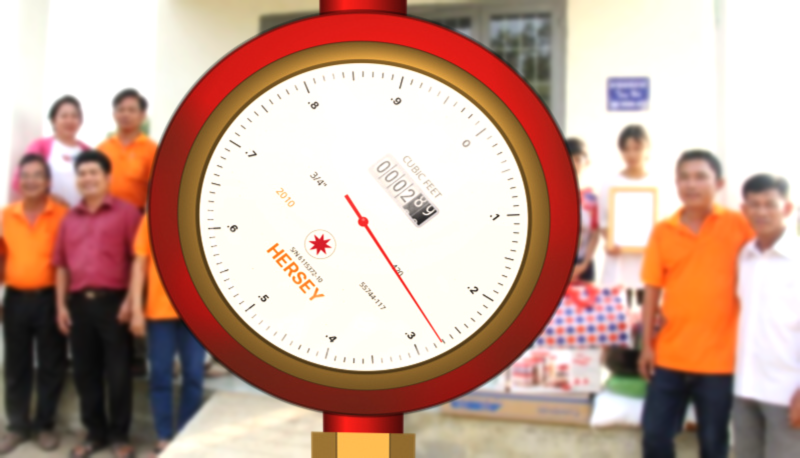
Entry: 289.27 ft³
